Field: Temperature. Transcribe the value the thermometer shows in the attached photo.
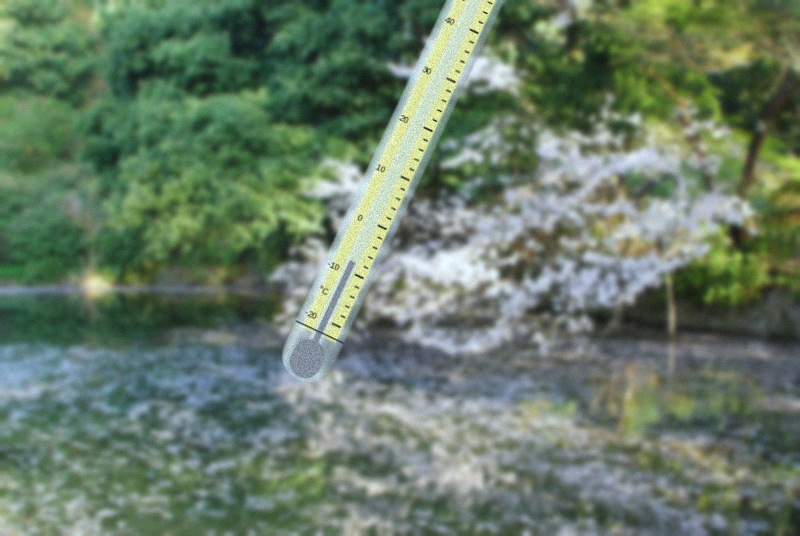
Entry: -8 °C
